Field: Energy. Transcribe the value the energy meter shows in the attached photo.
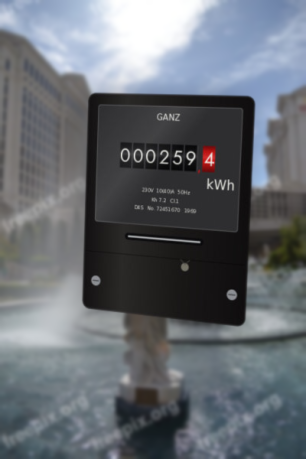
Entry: 259.4 kWh
